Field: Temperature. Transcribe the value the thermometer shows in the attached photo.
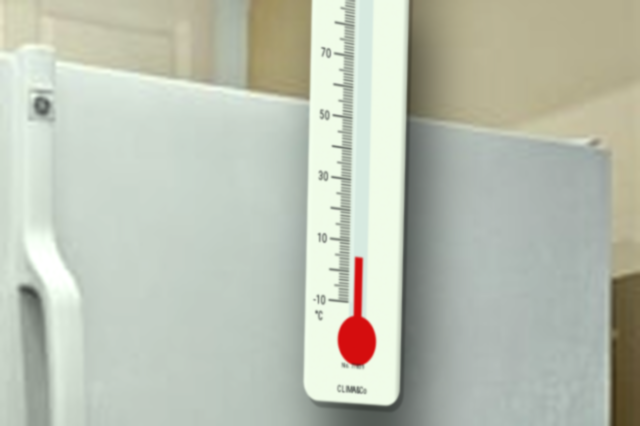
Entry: 5 °C
